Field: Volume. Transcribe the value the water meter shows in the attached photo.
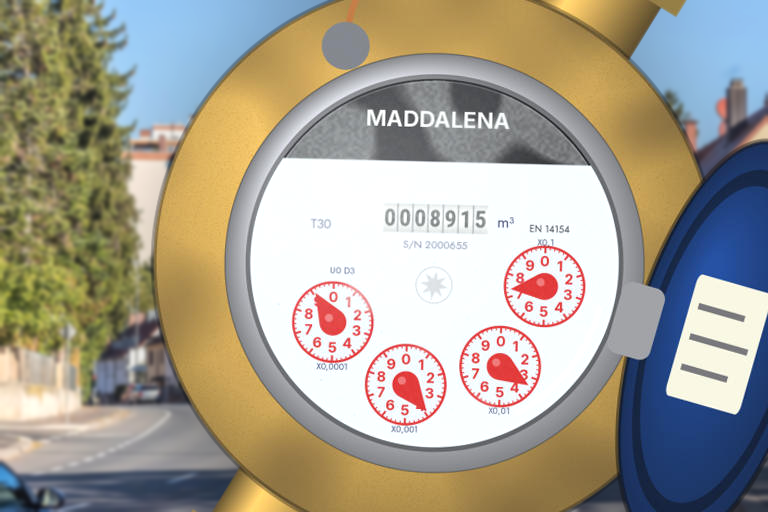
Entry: 8915.7339 m³
